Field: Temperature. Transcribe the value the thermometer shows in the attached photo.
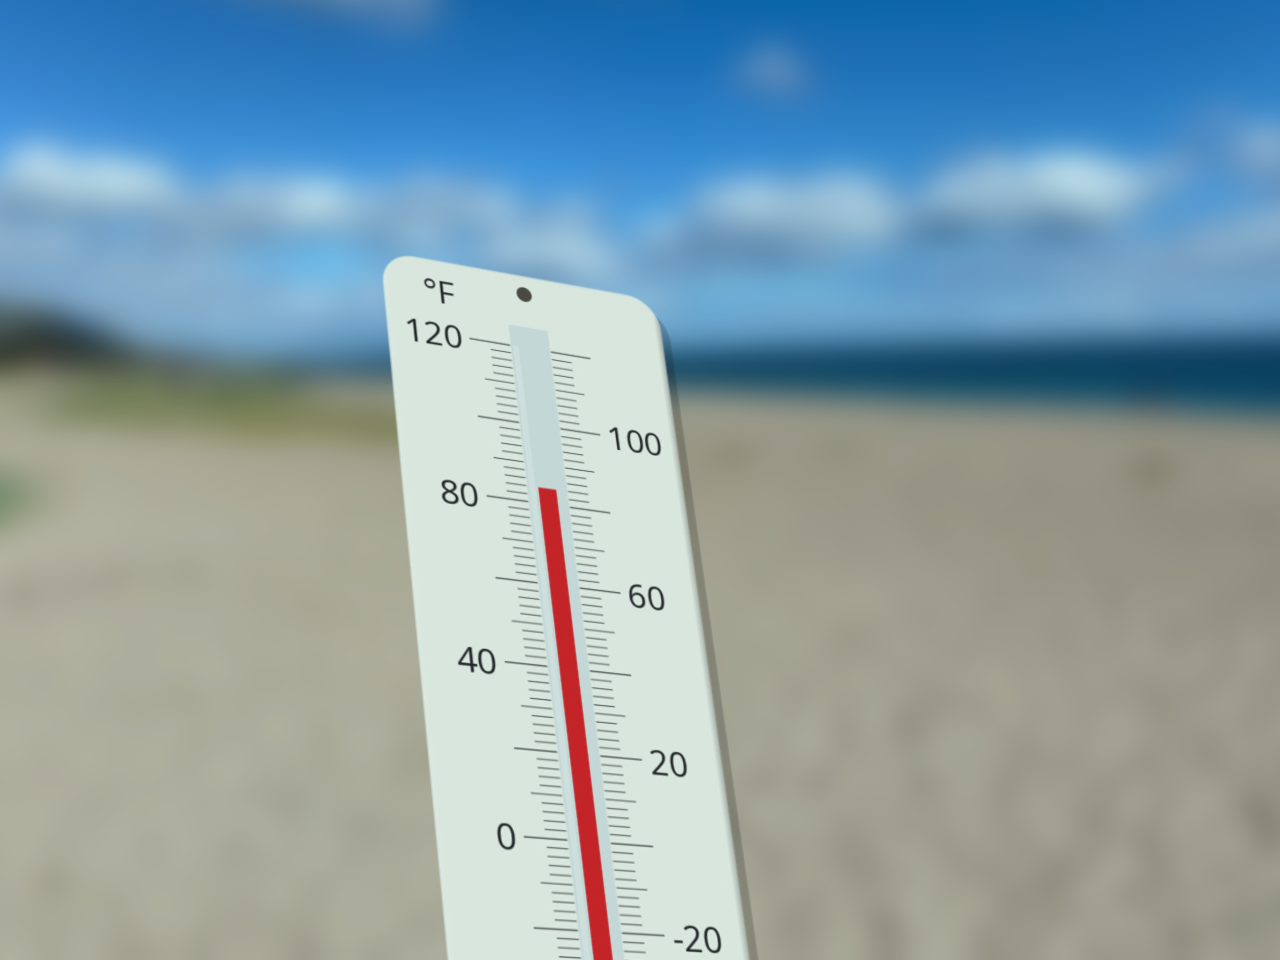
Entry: 84 °F
